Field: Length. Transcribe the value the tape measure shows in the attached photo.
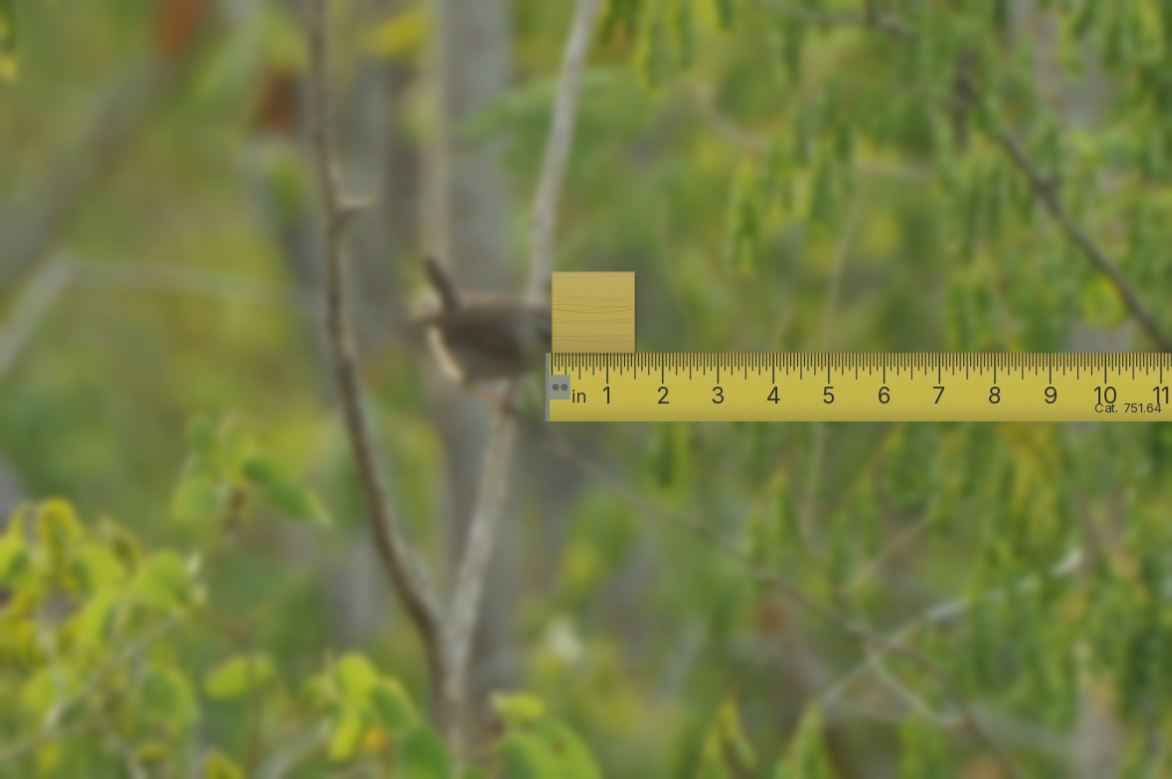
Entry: 1.5 in
